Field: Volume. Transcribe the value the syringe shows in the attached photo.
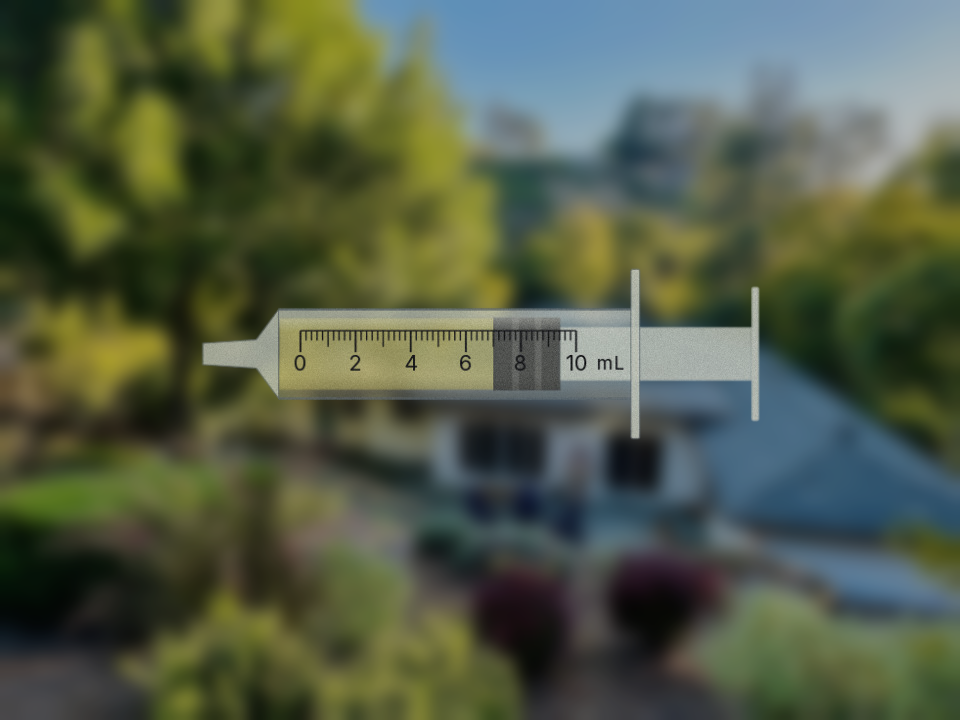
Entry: 7 mL
